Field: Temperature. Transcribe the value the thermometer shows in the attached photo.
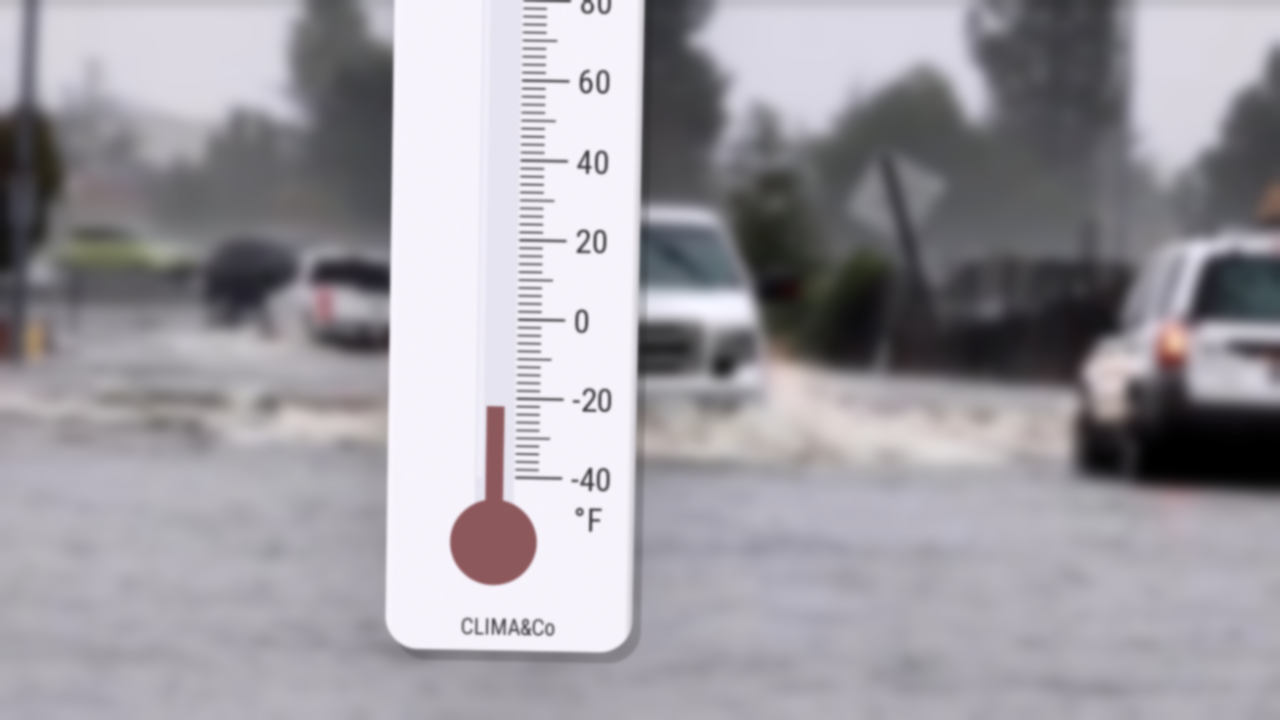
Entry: -22 °F
